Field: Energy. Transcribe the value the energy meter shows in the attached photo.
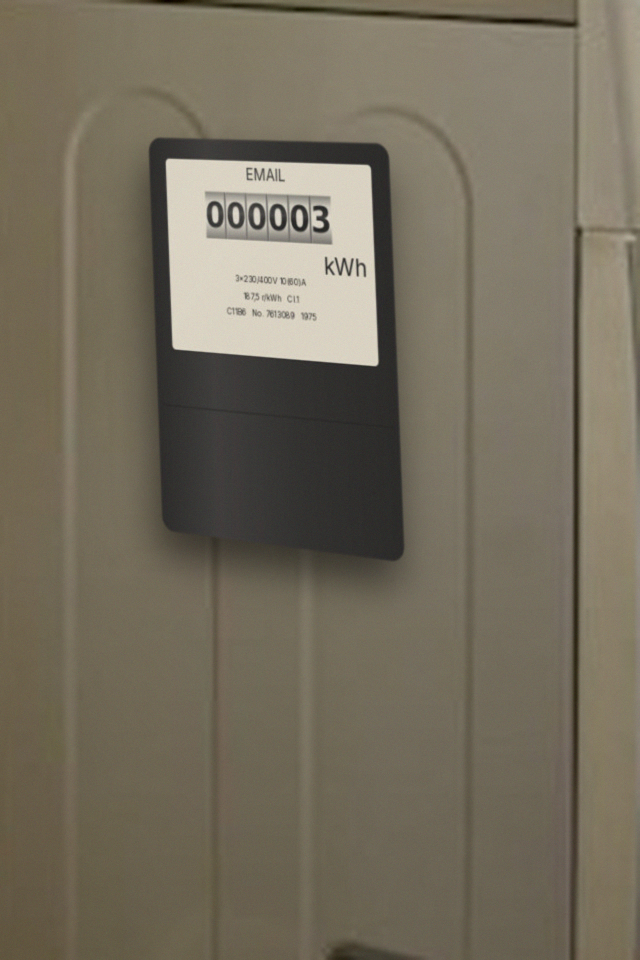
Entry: 3 kWh
